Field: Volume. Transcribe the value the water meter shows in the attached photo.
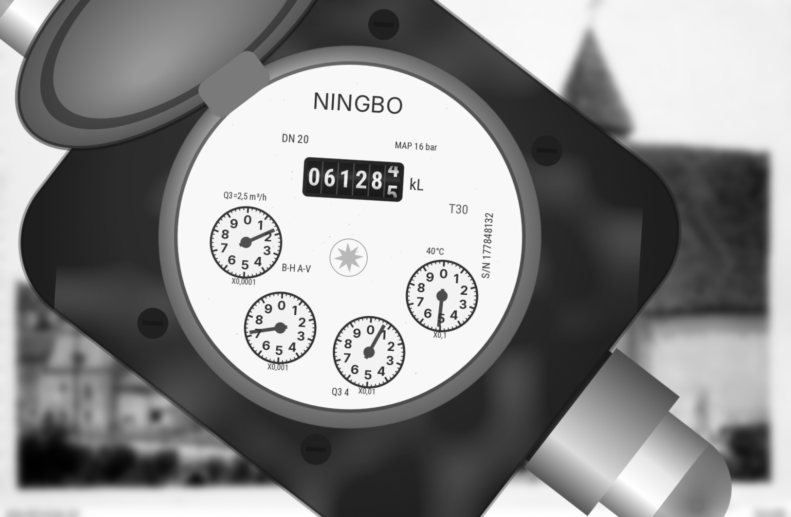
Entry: 61284.5071 kL
